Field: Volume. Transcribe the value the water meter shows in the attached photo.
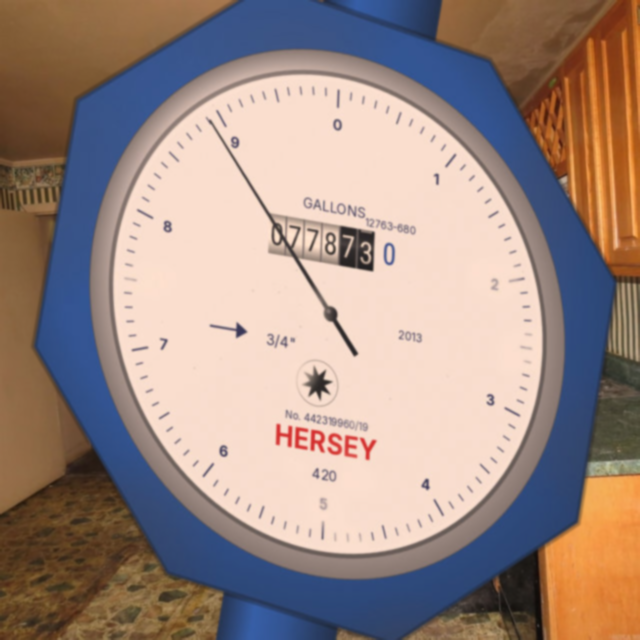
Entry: 778728.9 gal
